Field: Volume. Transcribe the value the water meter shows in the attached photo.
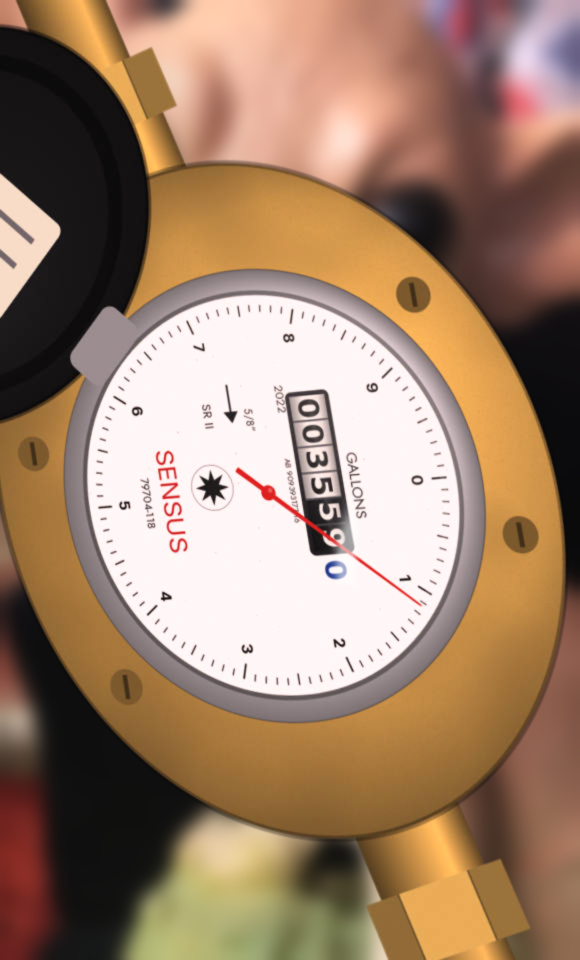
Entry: 35591.1 gal
